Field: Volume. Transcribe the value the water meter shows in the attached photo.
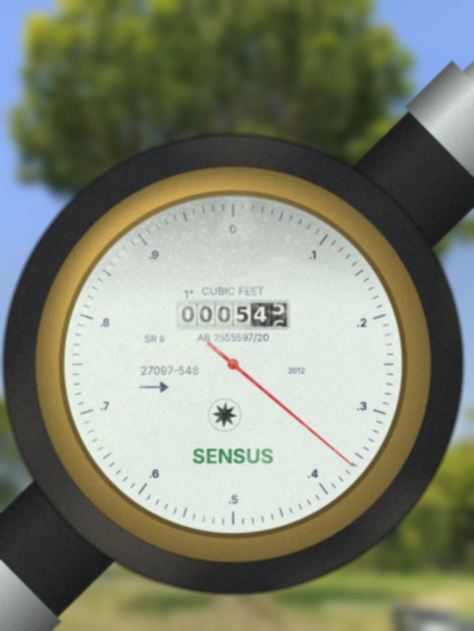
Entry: 545.36 ft³
